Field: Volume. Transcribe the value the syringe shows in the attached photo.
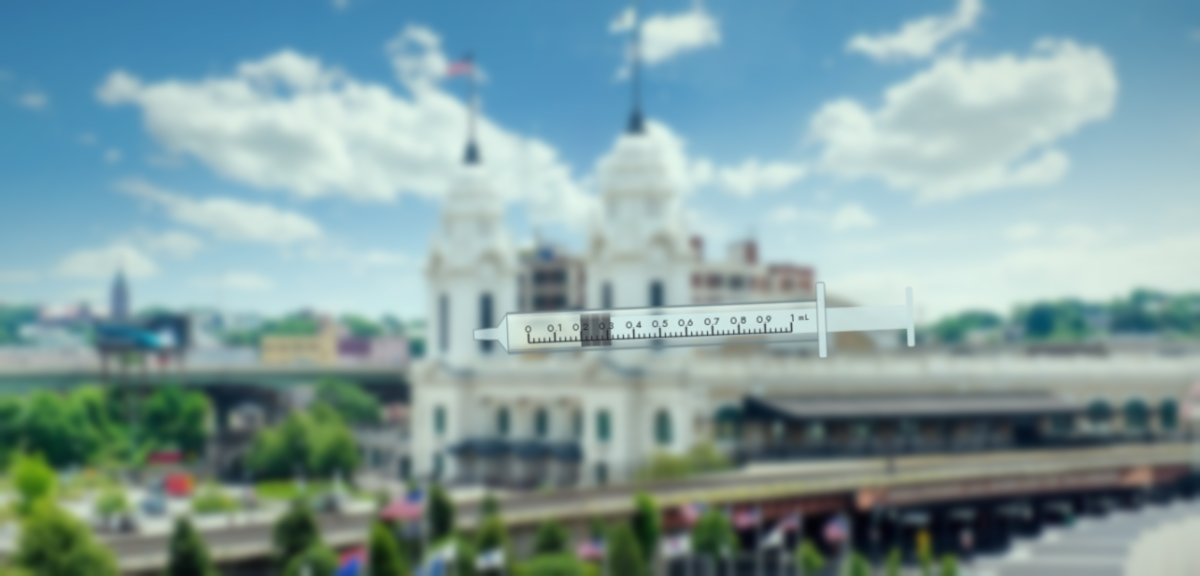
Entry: 0.2 mL
